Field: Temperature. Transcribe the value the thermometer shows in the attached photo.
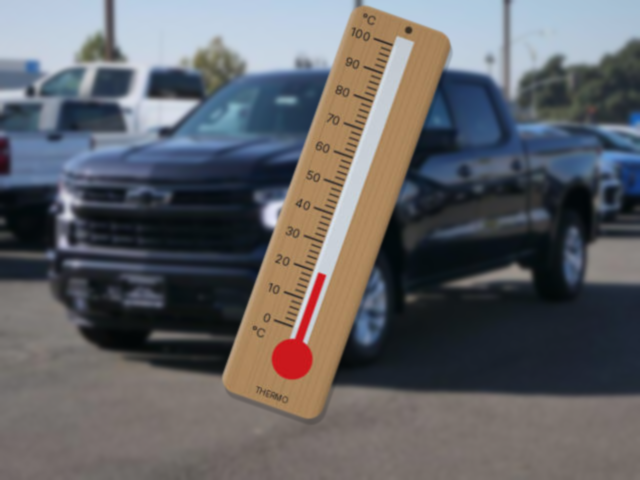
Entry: 20 °C
